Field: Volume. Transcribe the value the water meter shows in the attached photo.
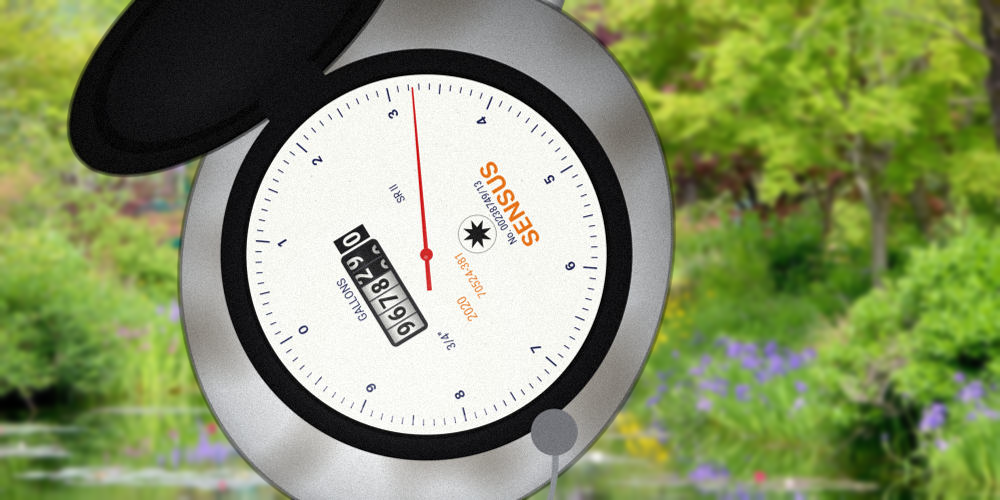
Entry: 9678293.2 gal
